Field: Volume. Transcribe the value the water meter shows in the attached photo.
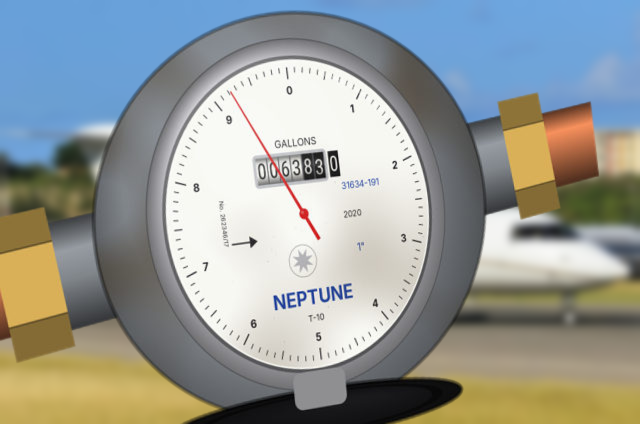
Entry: 63829.2 gal
